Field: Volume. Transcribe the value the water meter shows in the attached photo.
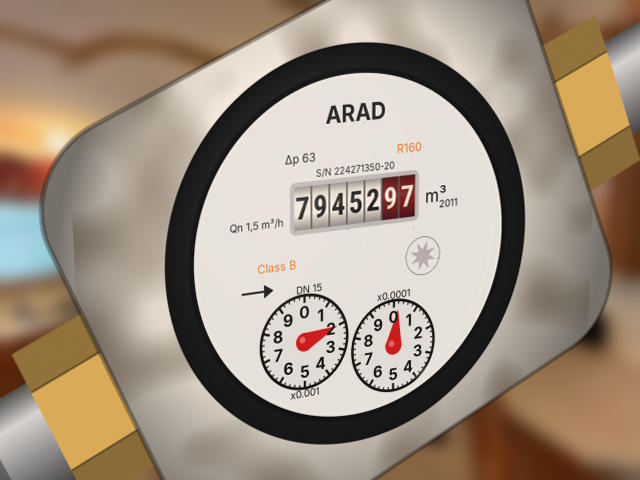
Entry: 79452.9720 m³
